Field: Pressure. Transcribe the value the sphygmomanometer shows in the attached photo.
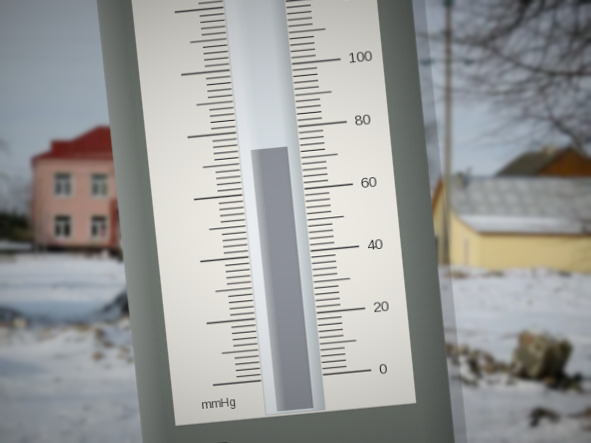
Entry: 74 mmHg
